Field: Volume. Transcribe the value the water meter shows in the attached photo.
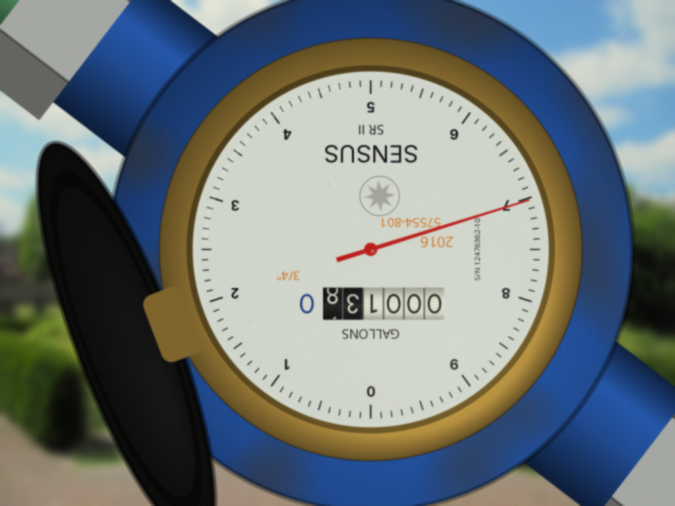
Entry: 1377.0 gal
